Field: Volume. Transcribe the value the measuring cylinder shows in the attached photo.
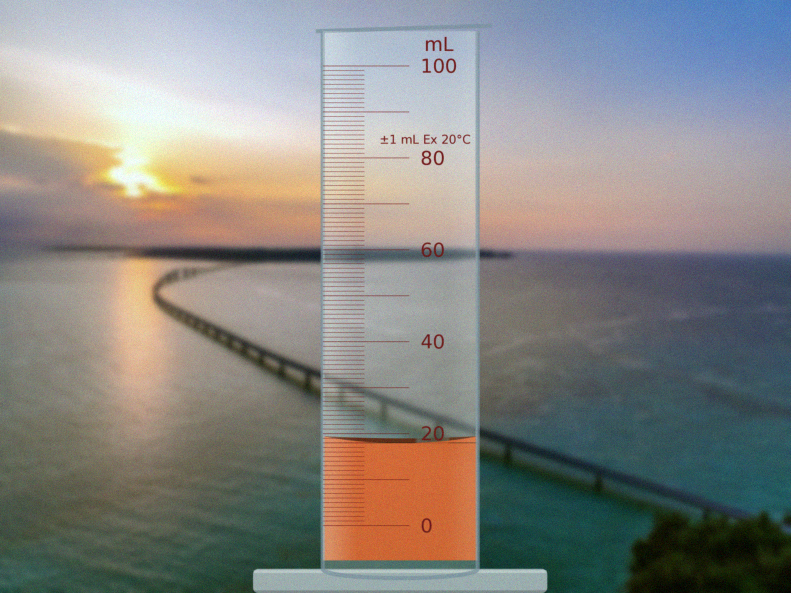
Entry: 18 mL
